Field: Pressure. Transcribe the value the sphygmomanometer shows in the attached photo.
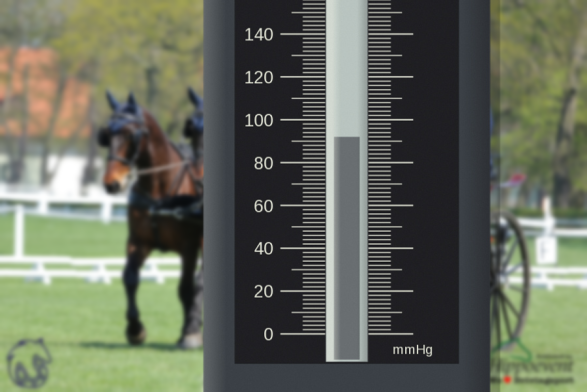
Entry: 92 mmHg
